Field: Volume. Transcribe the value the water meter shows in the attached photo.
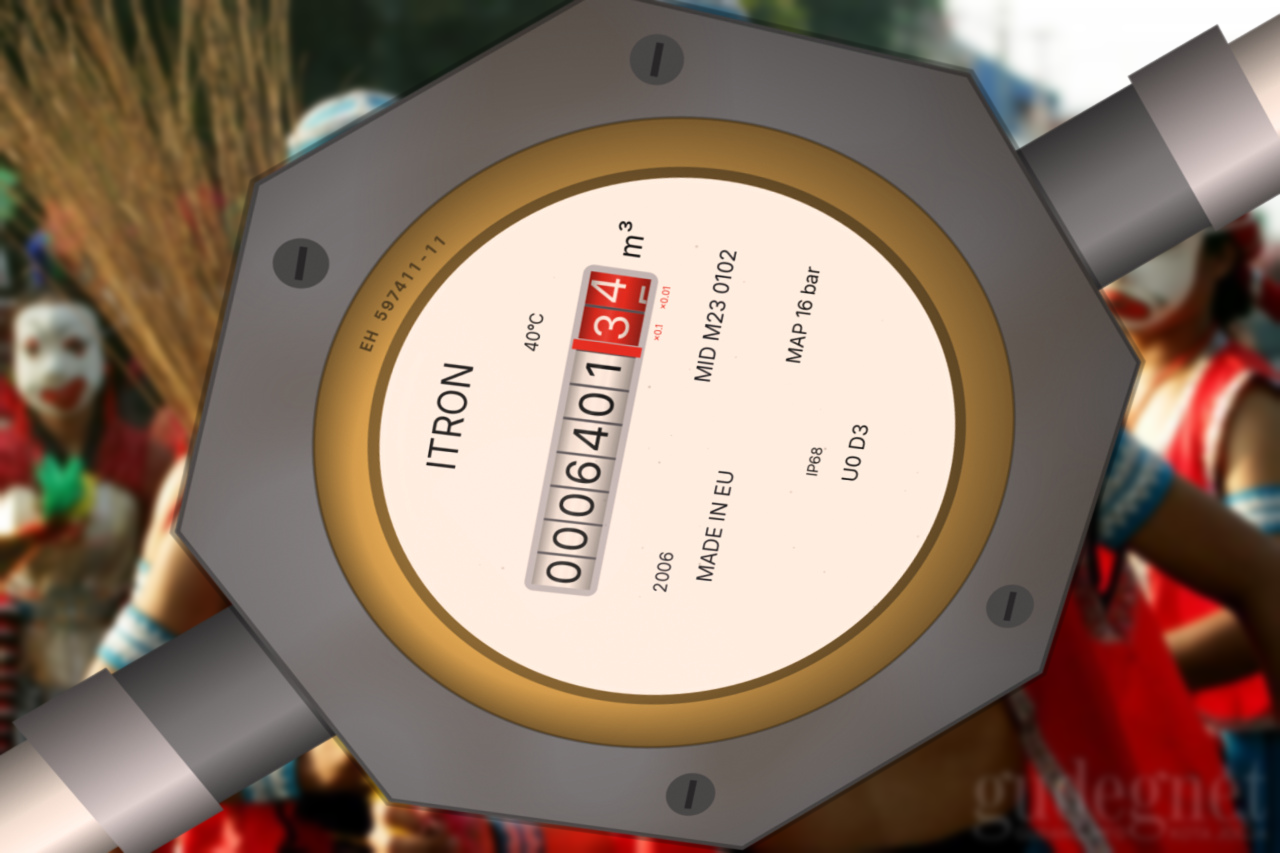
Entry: 6401.34 m³
